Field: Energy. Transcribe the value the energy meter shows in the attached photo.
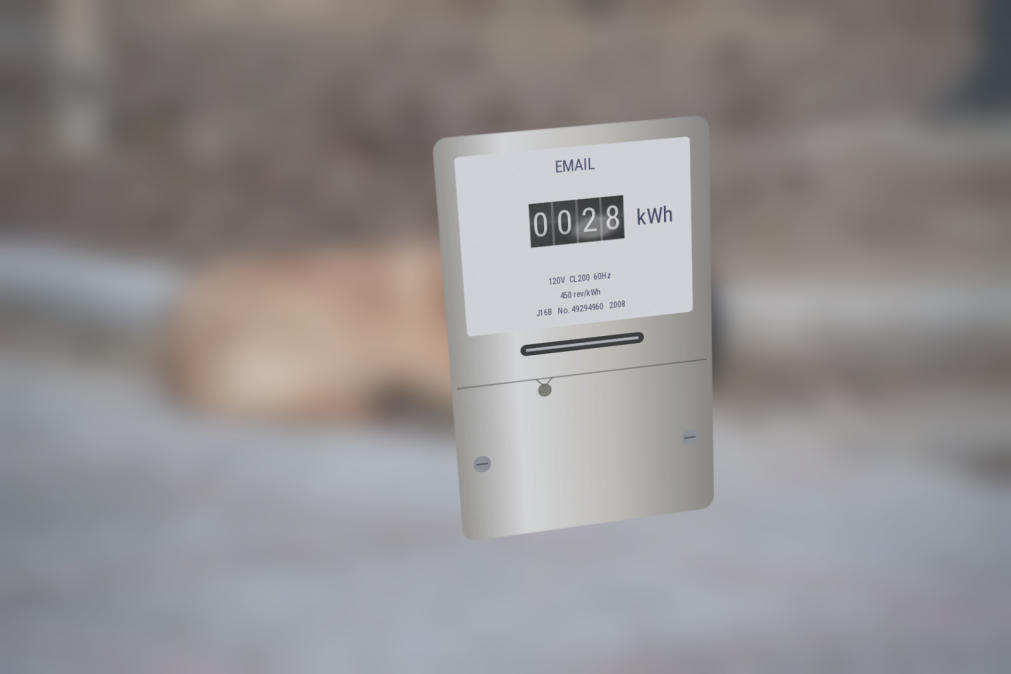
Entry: 28 kWh
